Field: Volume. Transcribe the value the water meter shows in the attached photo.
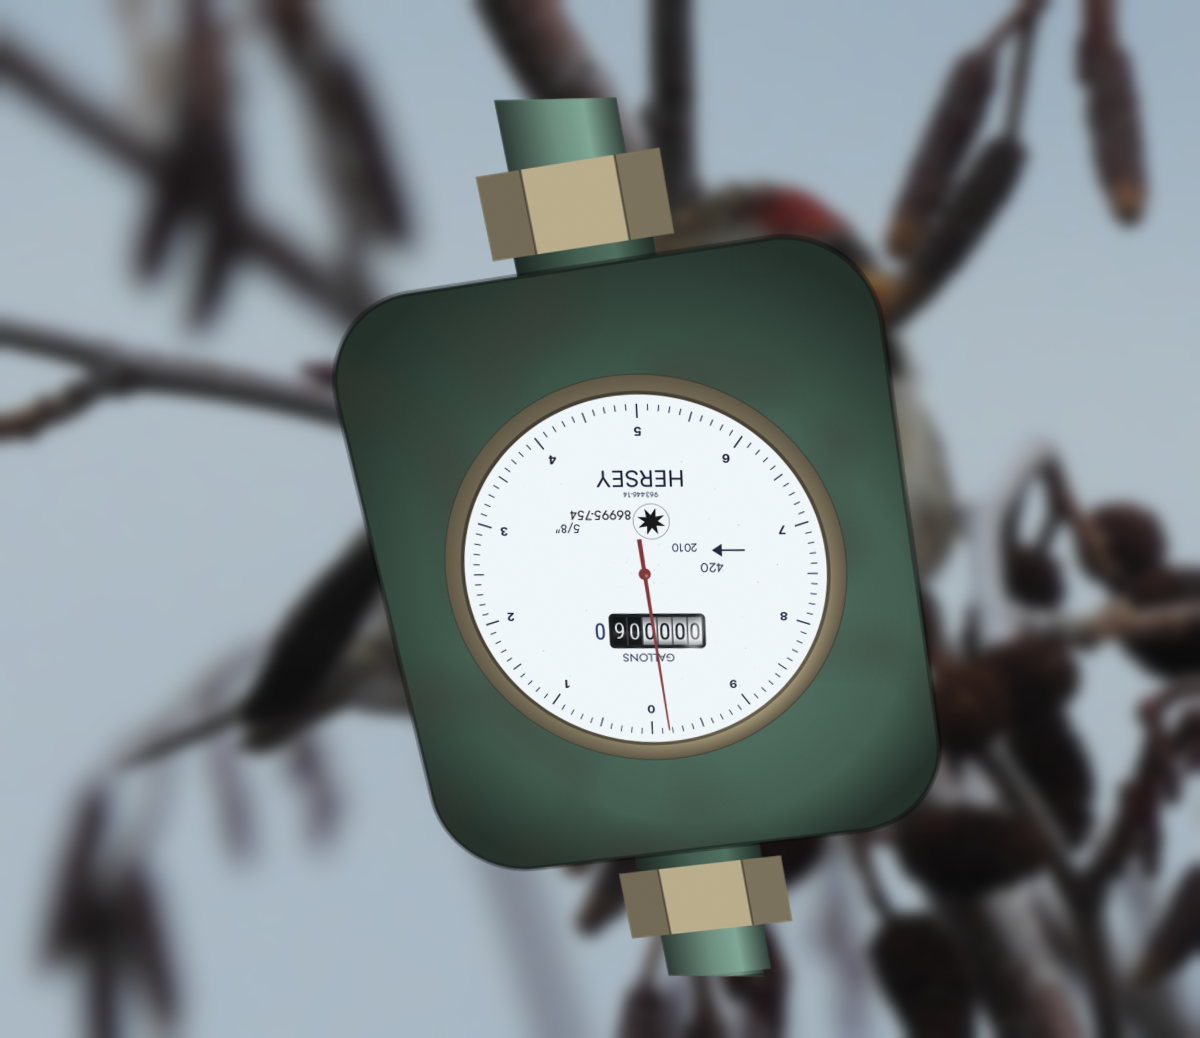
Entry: 59.8 gal
